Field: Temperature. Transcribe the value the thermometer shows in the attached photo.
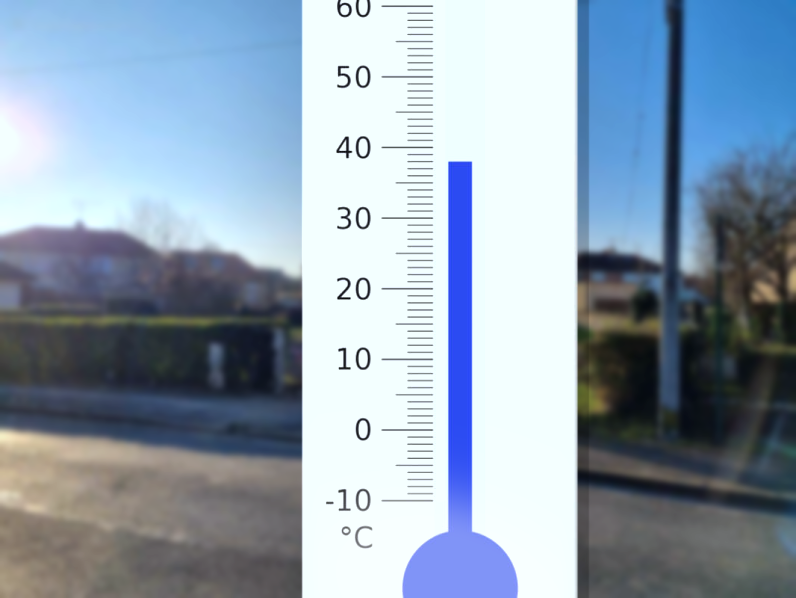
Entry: 38 °C
